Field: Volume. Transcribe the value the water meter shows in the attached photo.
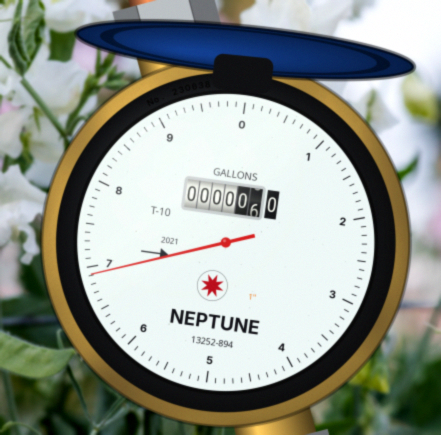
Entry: 56.9 gal
